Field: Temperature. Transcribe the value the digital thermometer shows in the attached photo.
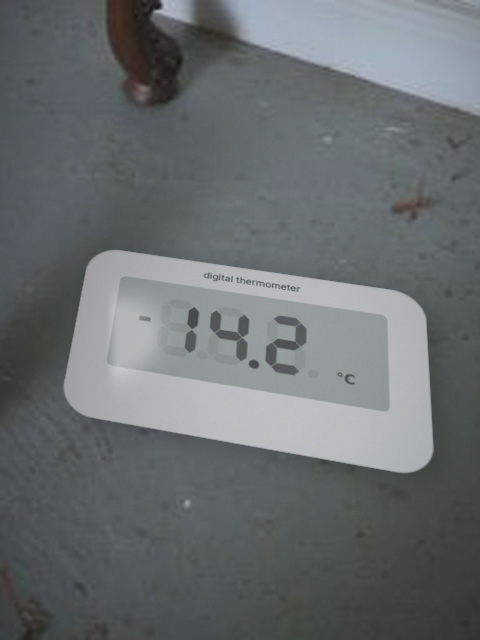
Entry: -14.2 °C
